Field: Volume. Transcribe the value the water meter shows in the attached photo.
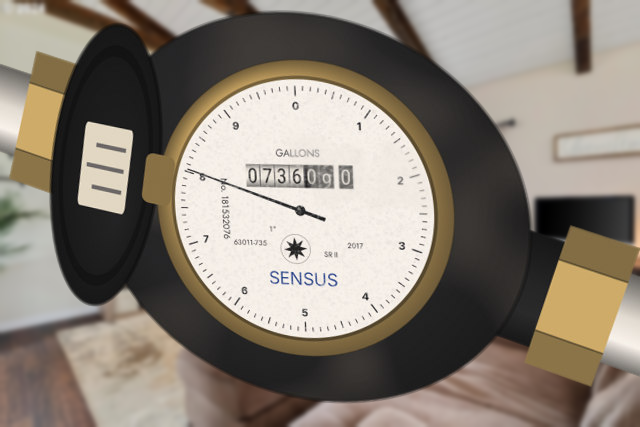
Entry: 736088.0 gal
